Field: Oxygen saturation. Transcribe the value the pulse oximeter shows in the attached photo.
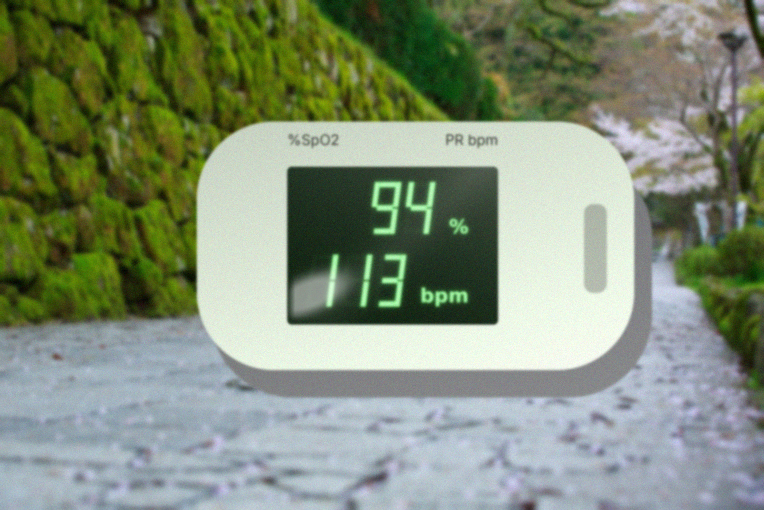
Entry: 94 %
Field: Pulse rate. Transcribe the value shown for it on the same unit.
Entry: 113 bpm
